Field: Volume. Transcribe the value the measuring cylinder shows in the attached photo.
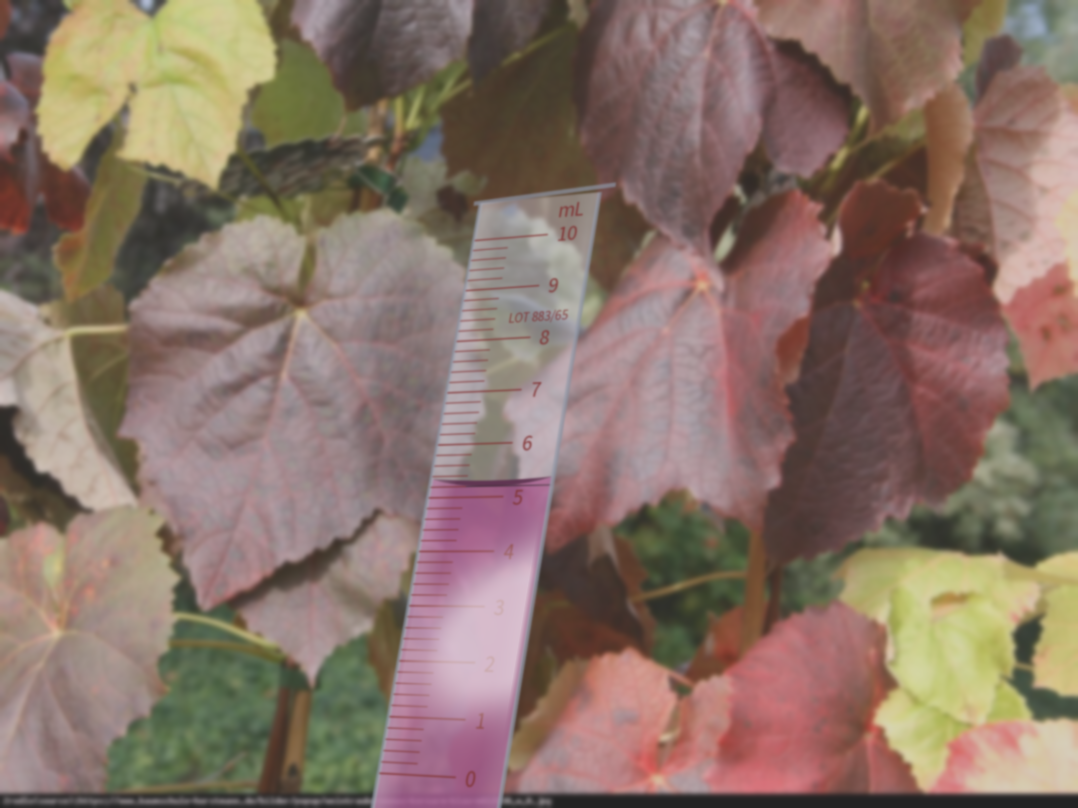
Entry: 5.2 mL
